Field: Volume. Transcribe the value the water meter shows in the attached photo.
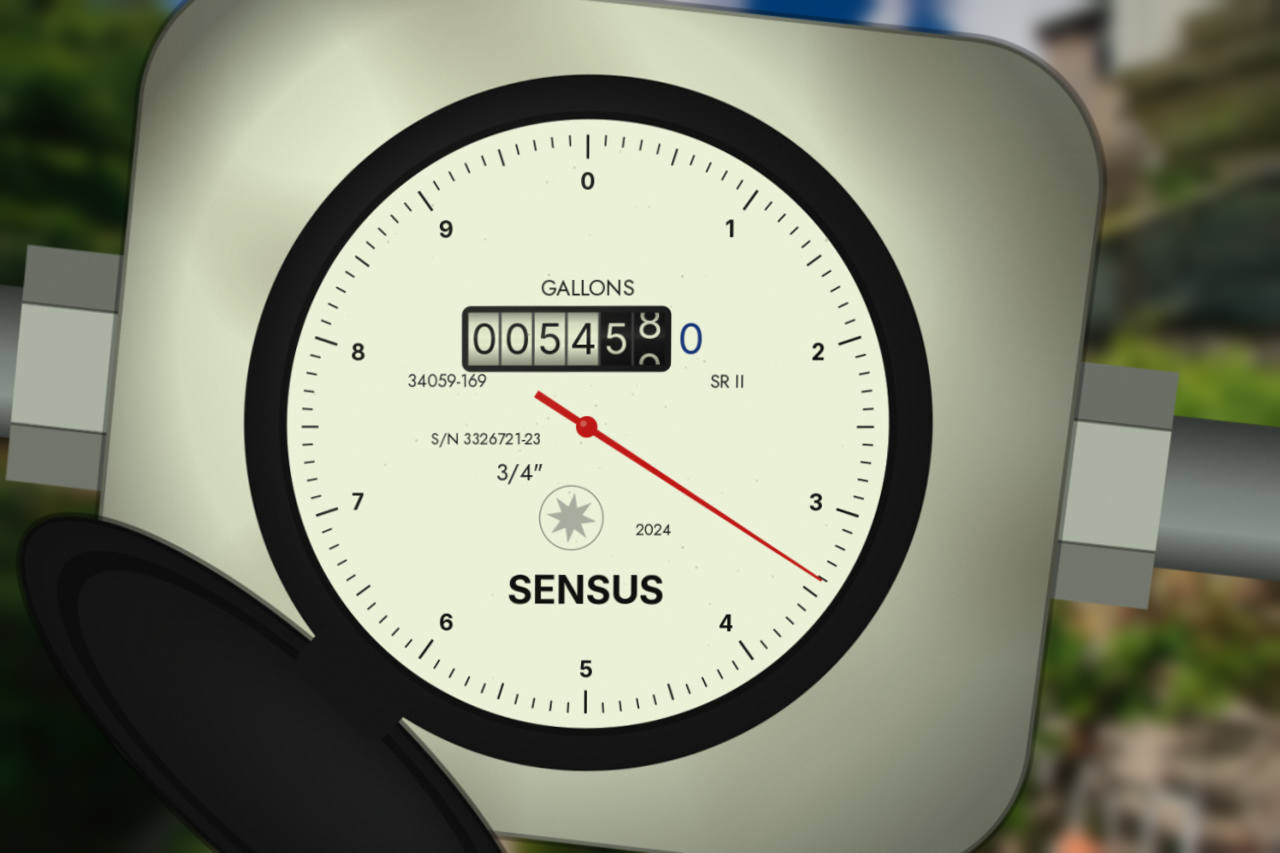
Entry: 54583.4 gal
